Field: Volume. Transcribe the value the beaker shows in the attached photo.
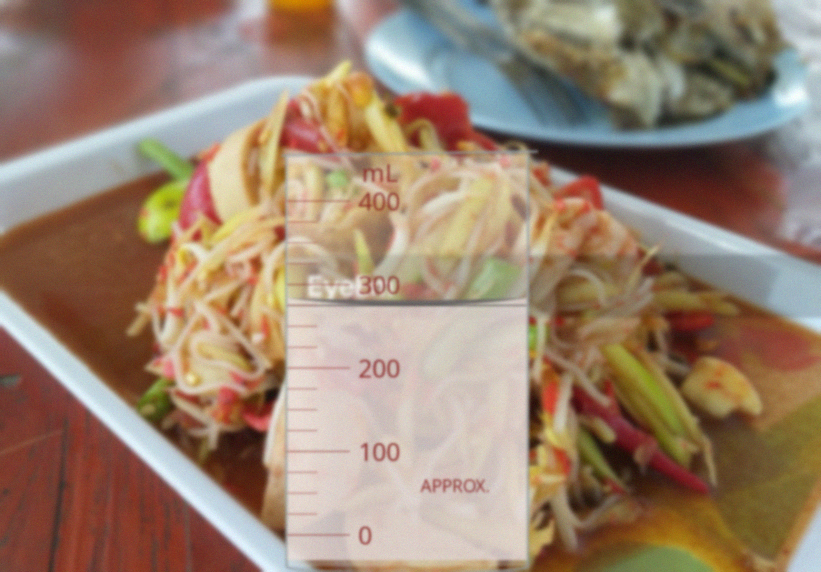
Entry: 275 mL
